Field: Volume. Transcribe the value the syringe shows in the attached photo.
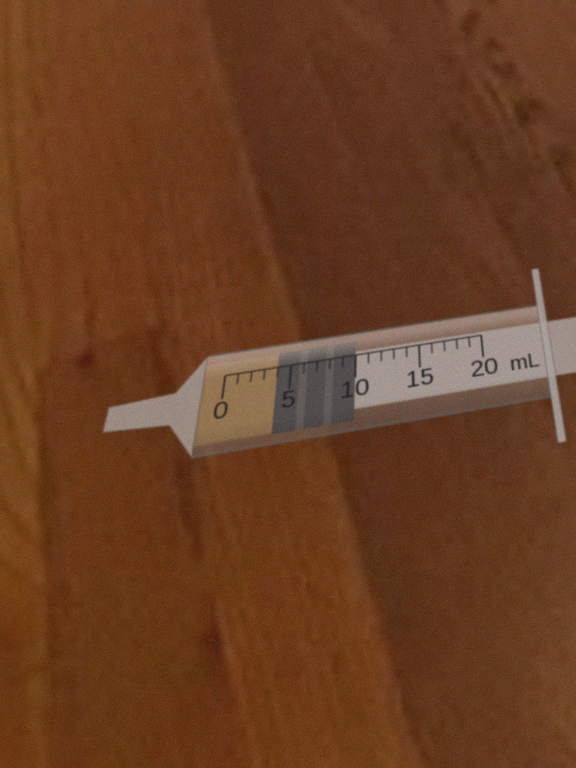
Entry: 4 mL
